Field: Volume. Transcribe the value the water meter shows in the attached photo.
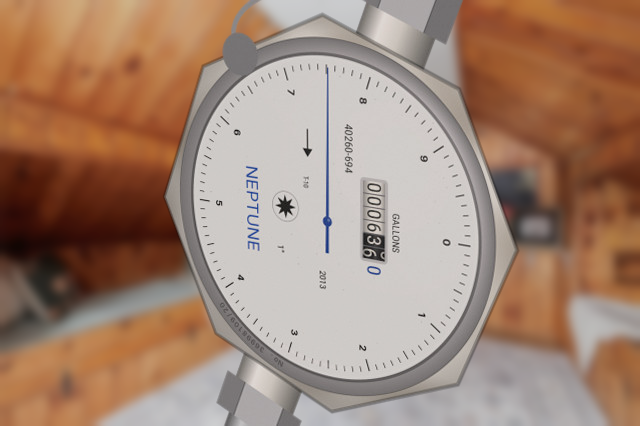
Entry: 6357.5 gal
